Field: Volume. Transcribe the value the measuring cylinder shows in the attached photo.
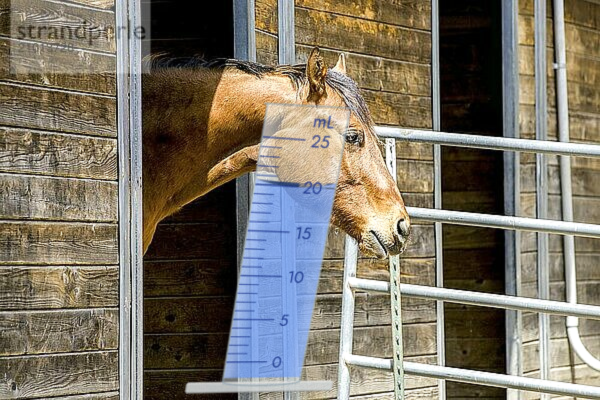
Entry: 20 mL
